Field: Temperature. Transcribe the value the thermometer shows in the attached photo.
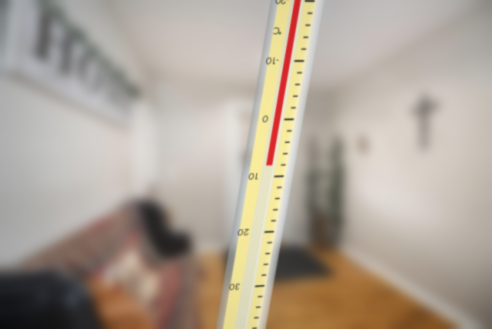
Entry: 8 °C
